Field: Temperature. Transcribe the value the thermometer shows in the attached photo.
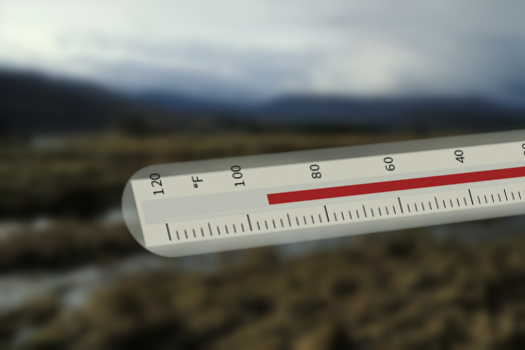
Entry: 94 °F
